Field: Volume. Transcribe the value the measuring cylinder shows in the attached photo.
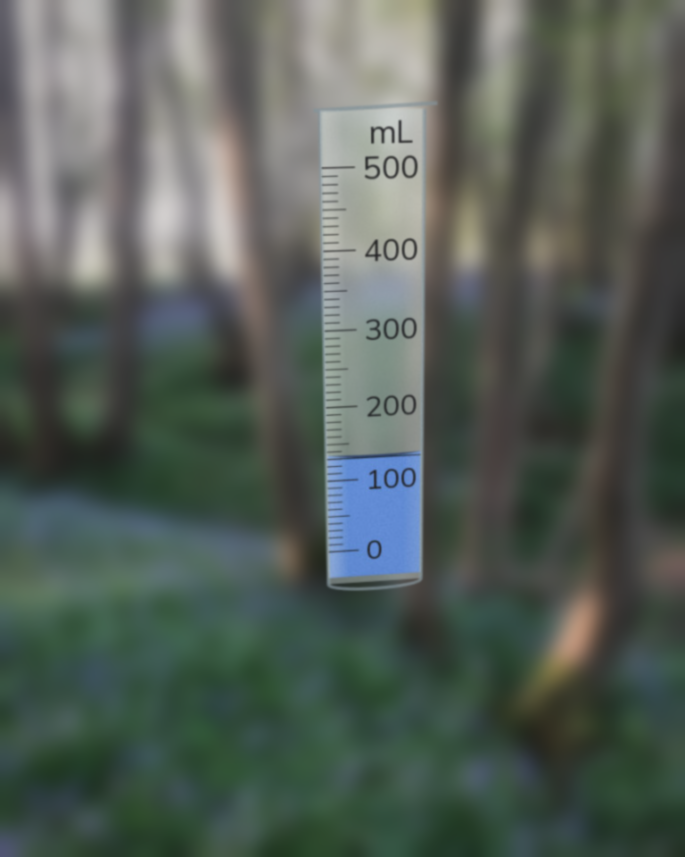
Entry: 130 mL
